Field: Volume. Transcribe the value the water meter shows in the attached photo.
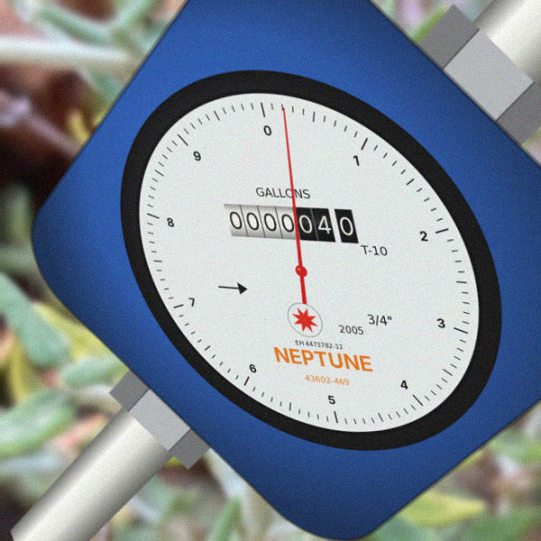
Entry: 40.2 gal
